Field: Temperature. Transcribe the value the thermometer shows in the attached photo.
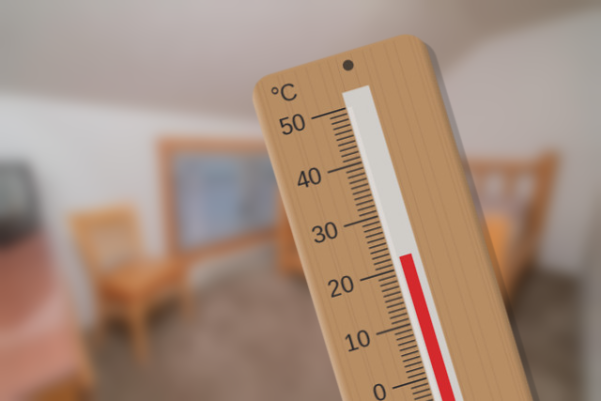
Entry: 22 °C
